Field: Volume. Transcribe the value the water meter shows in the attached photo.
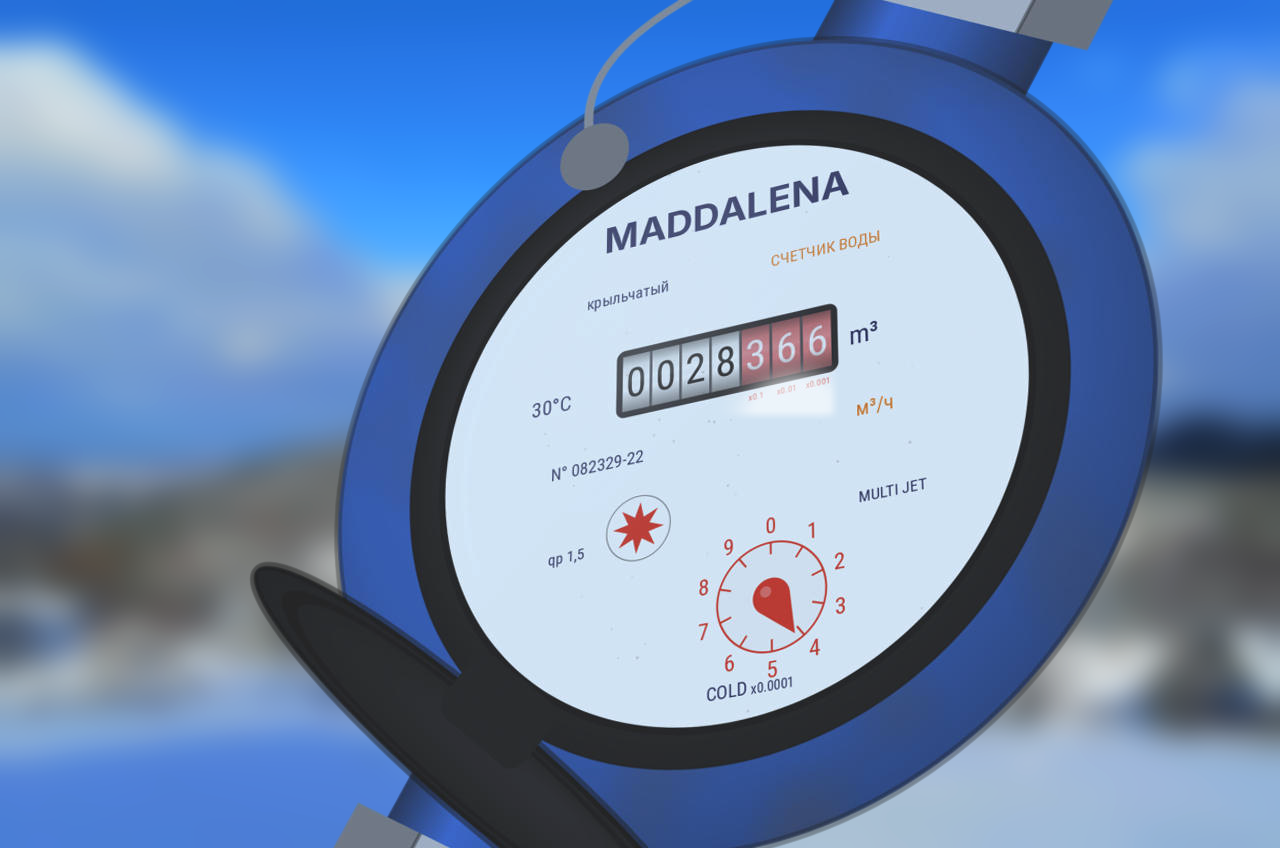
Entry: 28.3664 m³
